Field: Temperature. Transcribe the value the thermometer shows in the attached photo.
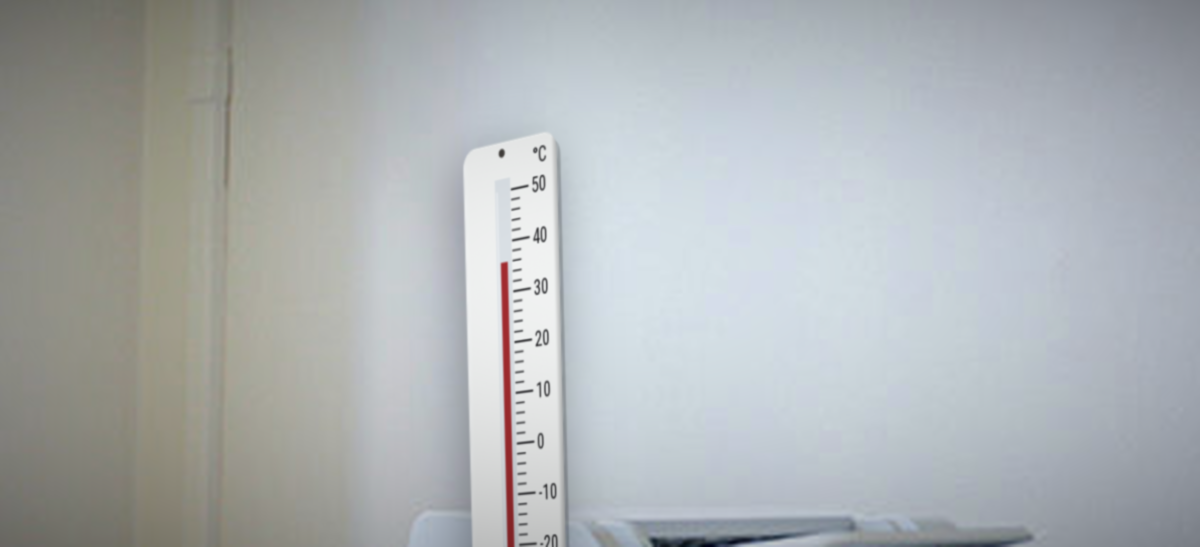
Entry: 36 °C
